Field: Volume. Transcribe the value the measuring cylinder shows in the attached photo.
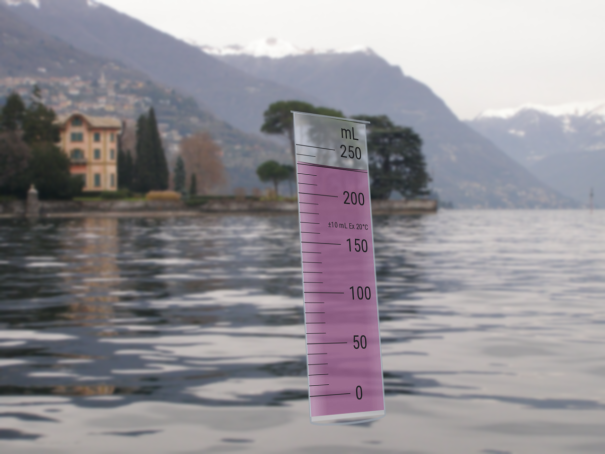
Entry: 230 mL
